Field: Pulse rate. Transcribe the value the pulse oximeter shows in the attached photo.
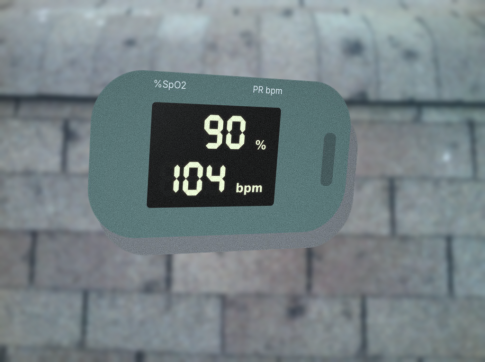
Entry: 104 bpm
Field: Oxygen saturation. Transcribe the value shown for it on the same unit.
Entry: 90 %
